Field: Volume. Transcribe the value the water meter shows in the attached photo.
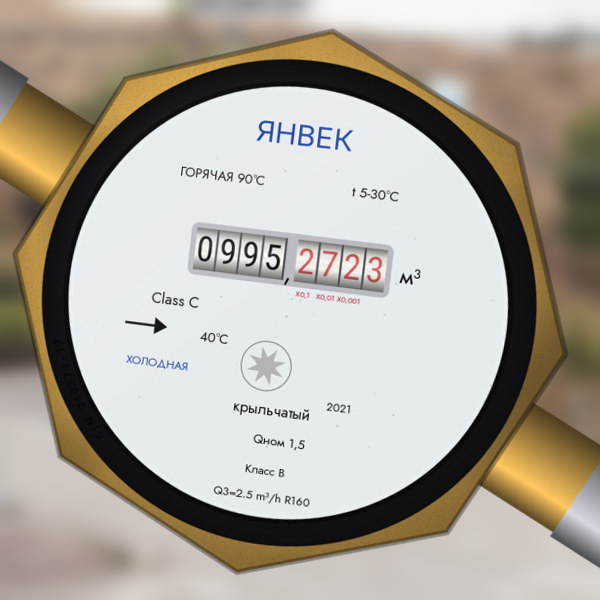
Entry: 995.2723 m³
